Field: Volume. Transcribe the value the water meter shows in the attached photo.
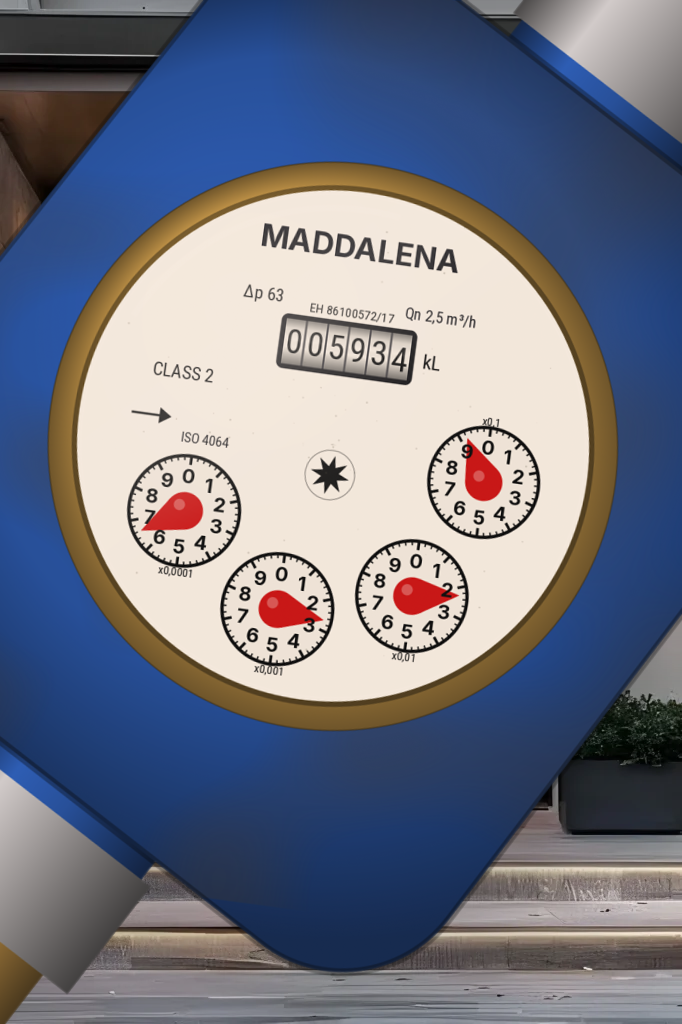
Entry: 5933.9226 kL
